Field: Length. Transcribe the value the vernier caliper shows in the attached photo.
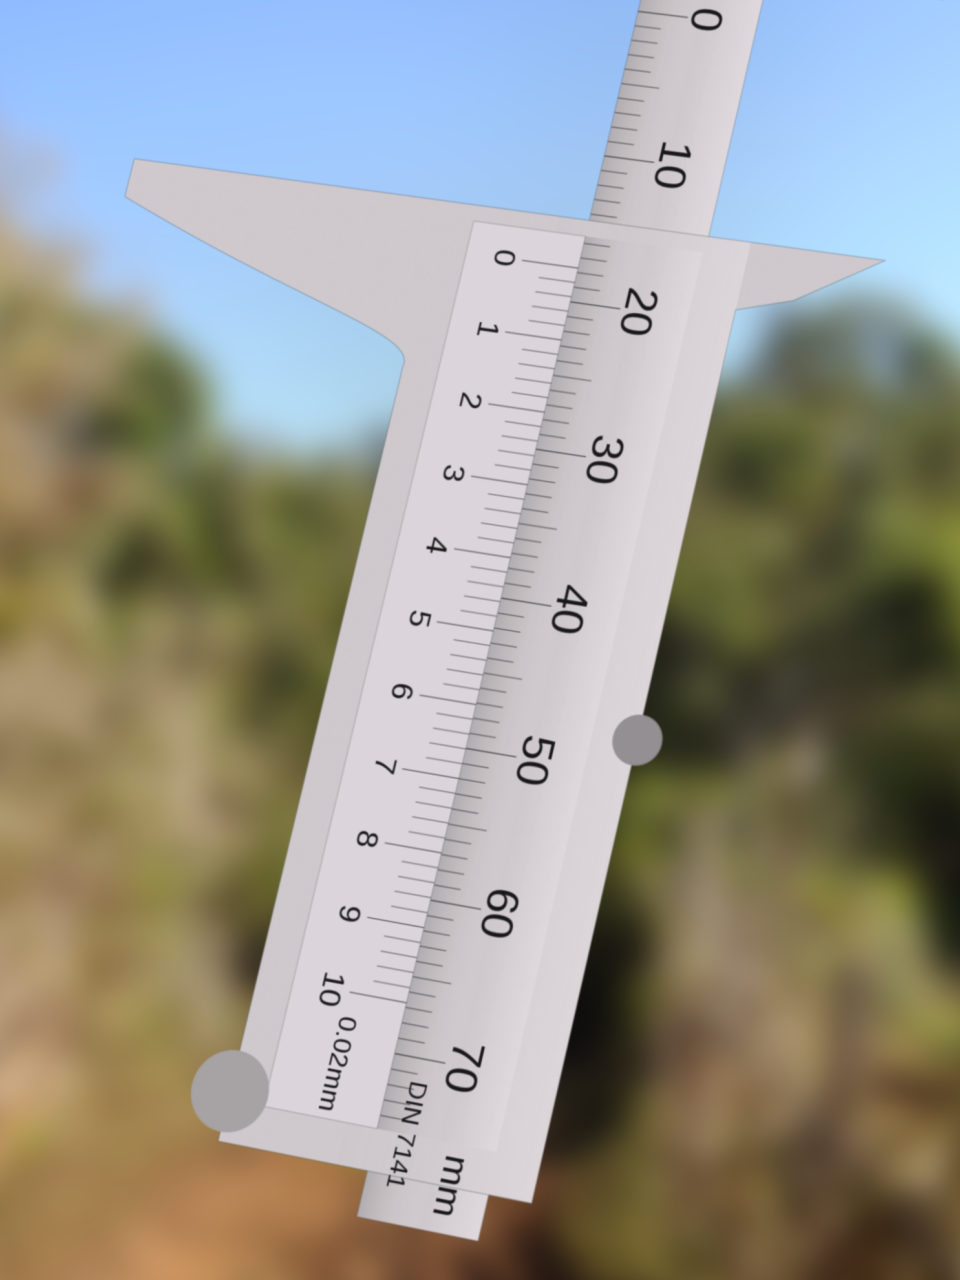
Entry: 17.7 mm
